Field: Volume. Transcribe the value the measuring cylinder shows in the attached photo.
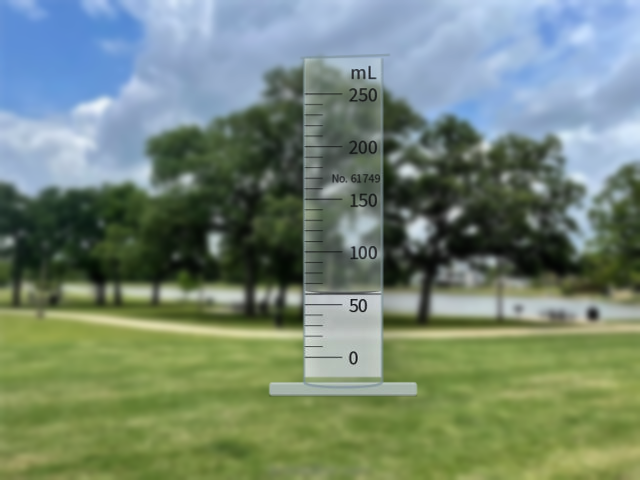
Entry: 60 mL
